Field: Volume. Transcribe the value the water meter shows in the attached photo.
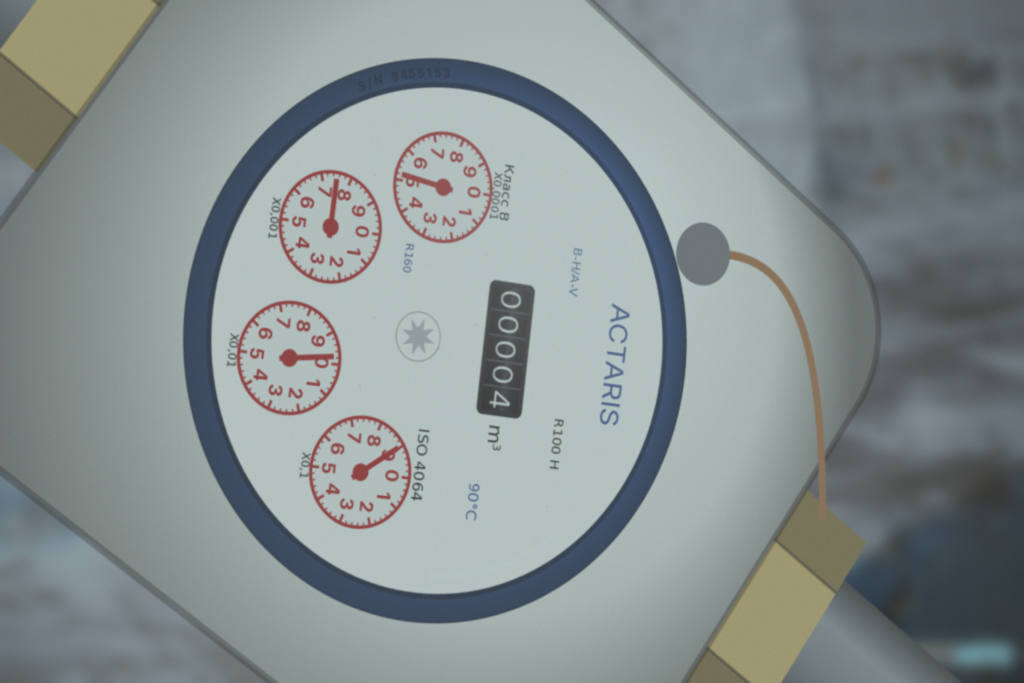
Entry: 4.8975 m³
